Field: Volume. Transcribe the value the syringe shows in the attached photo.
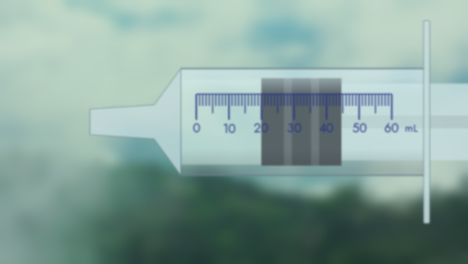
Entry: 20 mL
